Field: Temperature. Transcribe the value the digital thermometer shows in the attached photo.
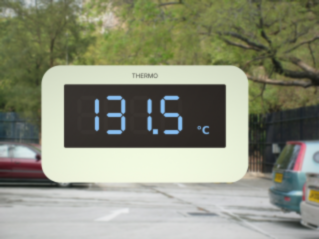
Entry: 131.5 °C
